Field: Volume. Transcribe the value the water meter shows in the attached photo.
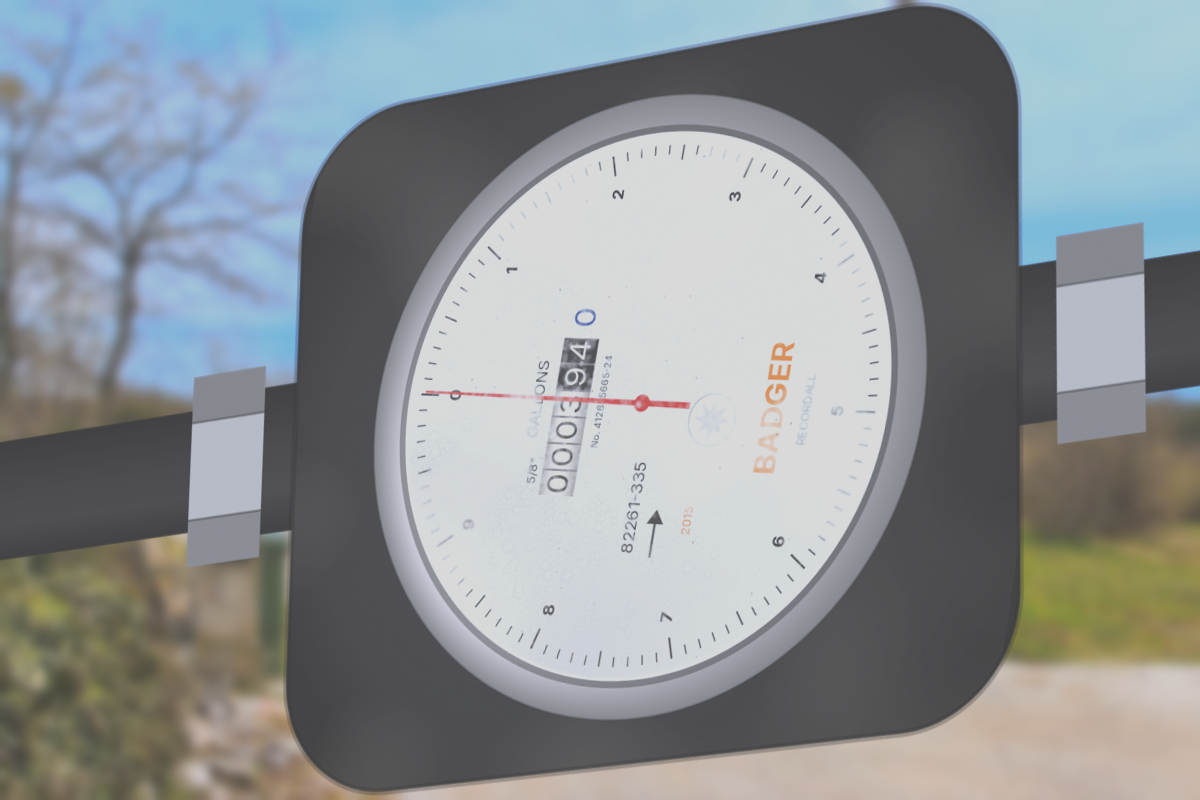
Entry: 3940.0 gal
